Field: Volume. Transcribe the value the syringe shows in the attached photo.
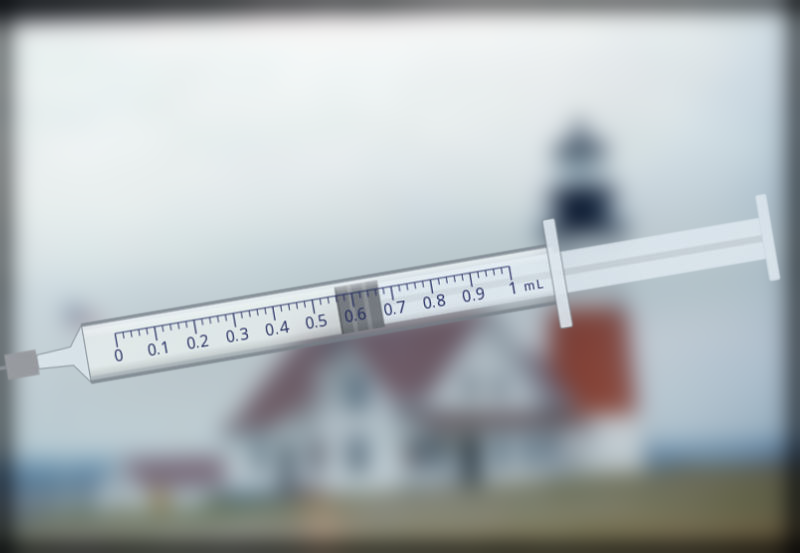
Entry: 0.56 mL
